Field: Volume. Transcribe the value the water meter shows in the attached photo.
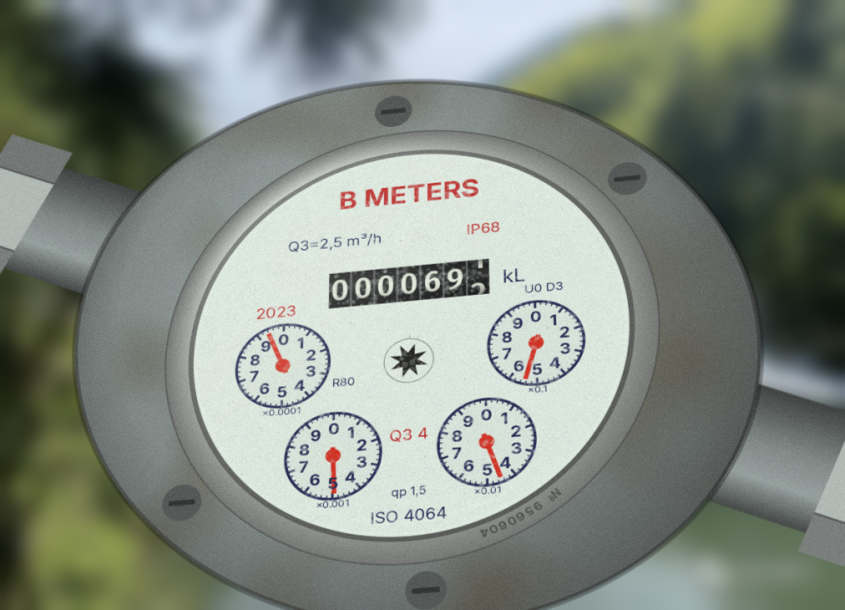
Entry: 691.5449 kL
